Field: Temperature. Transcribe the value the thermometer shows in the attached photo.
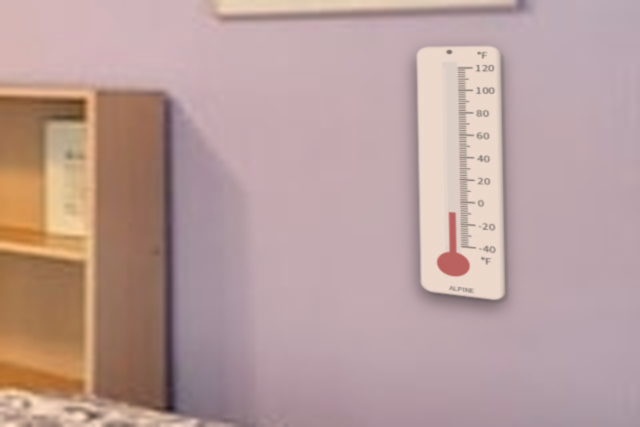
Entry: -10 °F
